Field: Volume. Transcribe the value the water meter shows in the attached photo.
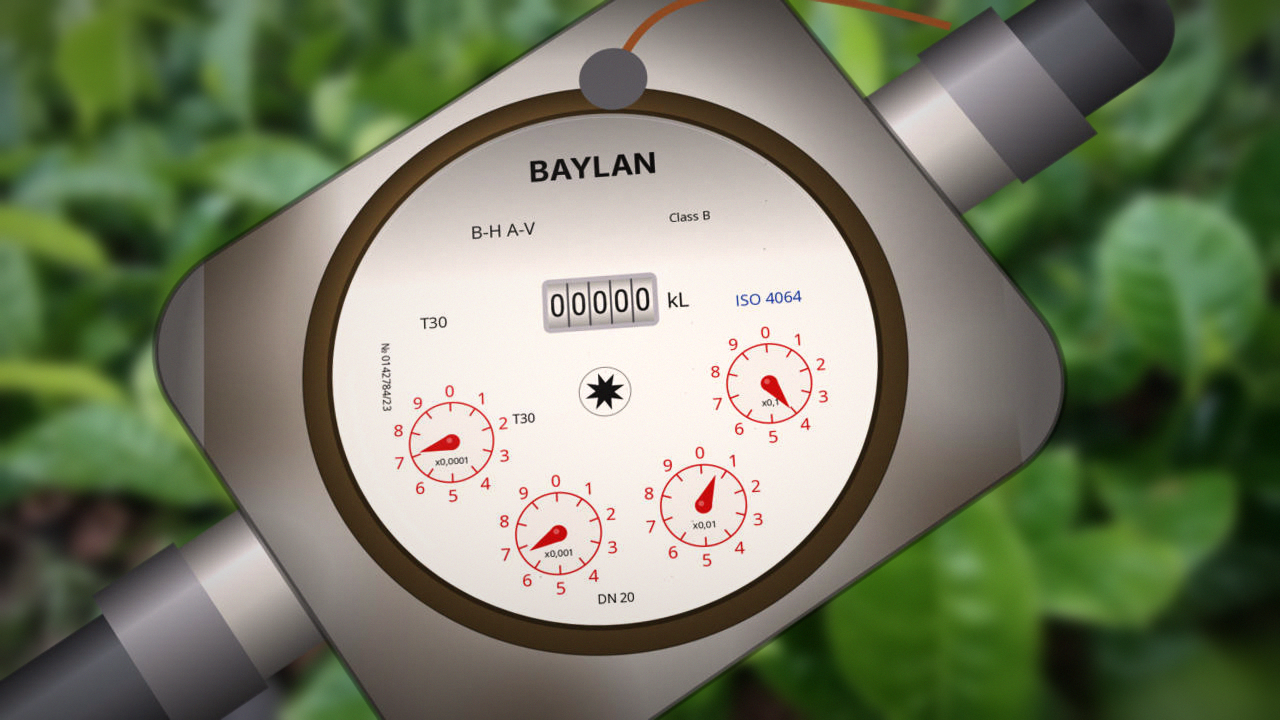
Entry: 0.4067 kL
